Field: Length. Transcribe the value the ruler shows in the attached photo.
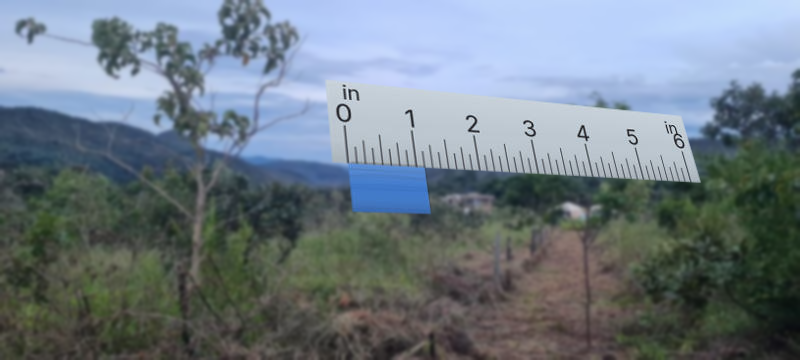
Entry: 1.125 in
